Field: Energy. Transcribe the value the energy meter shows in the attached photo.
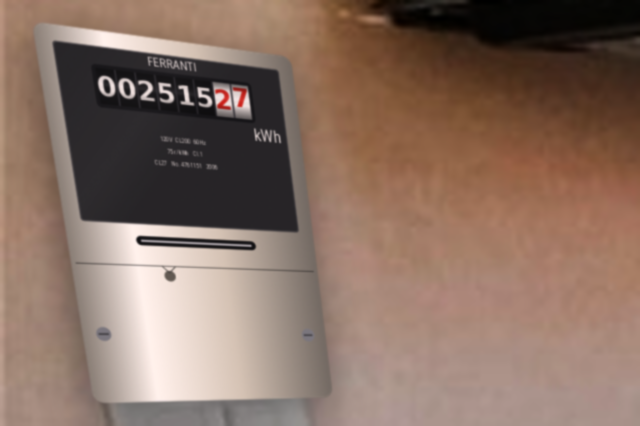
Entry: 2515.27 kWh
